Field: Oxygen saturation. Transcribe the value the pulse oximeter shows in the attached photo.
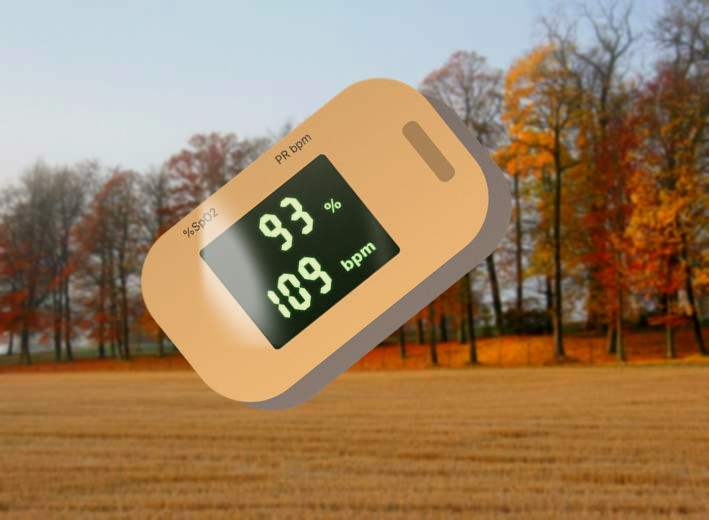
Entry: 93 %
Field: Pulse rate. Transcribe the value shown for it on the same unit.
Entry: 109 bpm
